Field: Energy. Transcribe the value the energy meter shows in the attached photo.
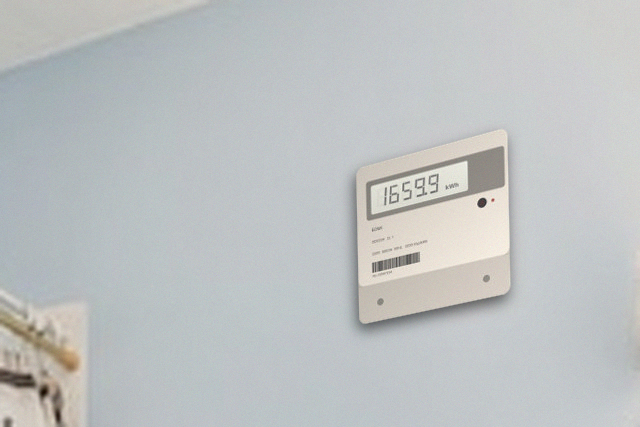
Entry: 1659.9 kWh
